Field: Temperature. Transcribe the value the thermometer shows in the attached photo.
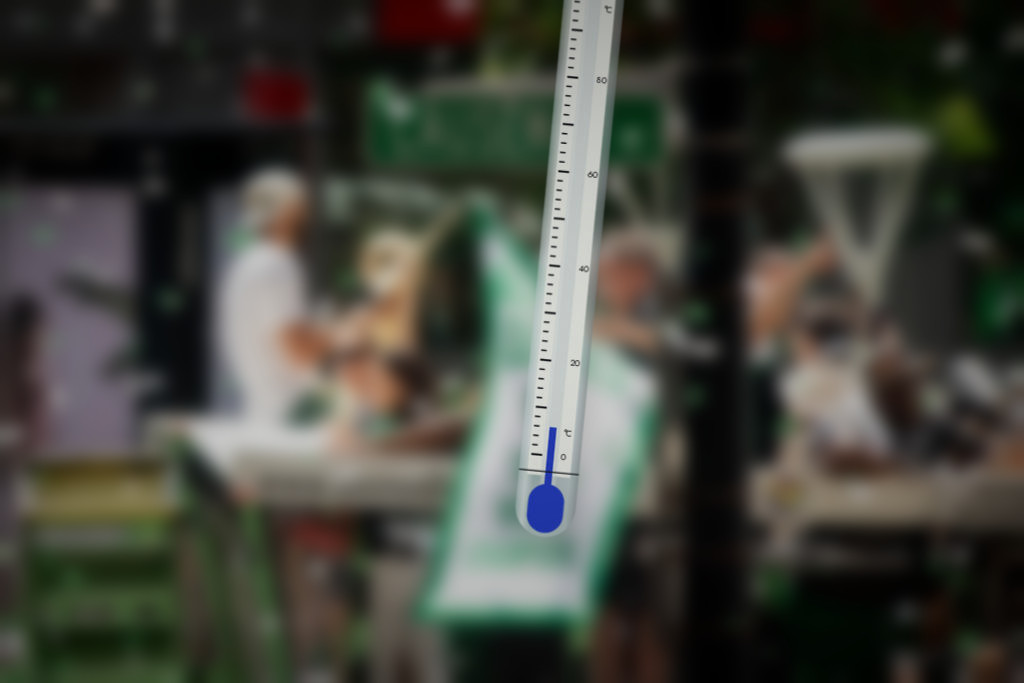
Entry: 6 °C
